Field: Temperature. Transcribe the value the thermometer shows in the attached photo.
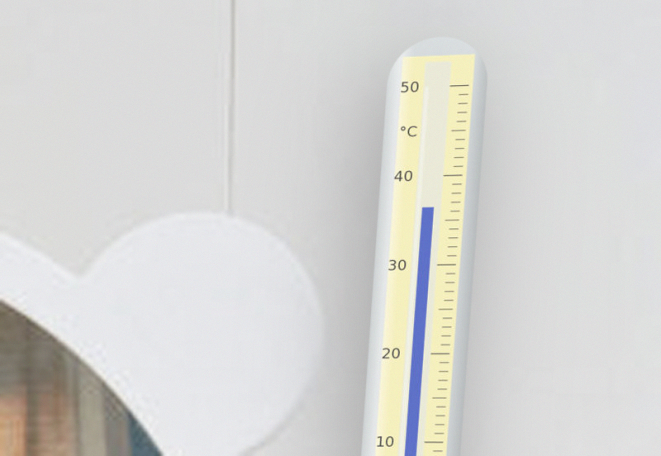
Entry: 36.5 °C
